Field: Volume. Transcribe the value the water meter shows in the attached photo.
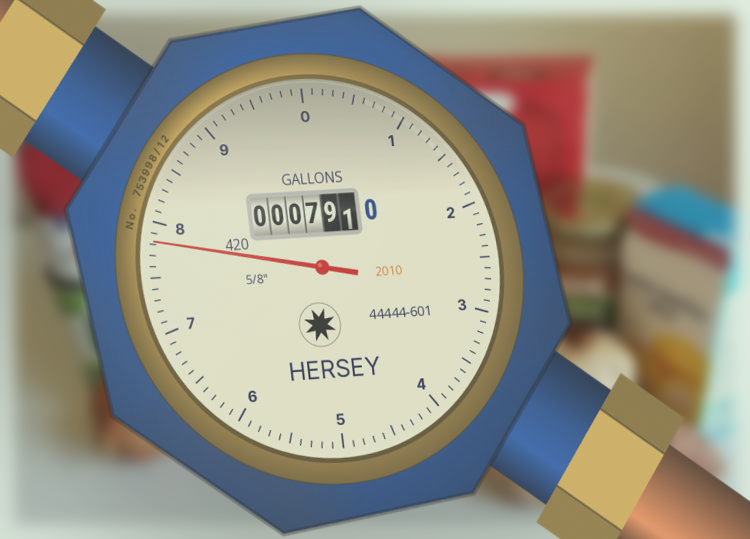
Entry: 7907.8 gal
